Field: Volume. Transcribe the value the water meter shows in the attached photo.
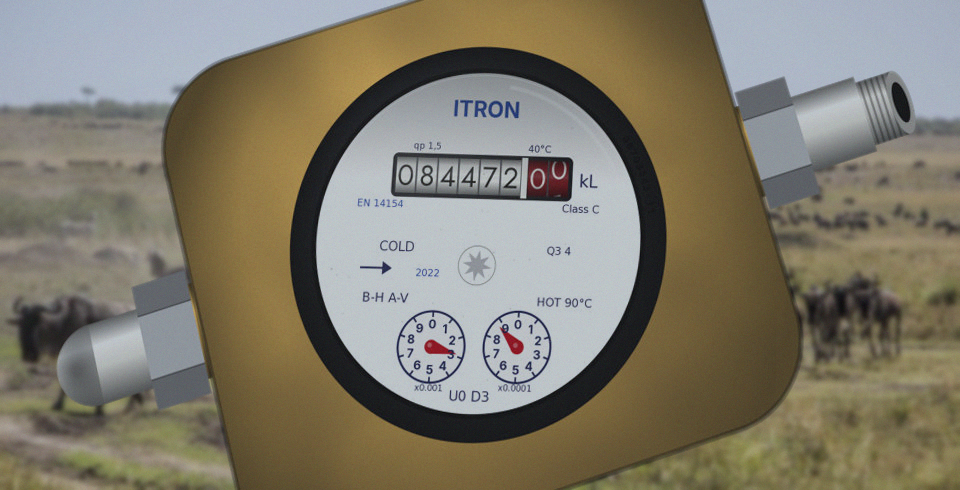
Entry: 84472.0028 kL
